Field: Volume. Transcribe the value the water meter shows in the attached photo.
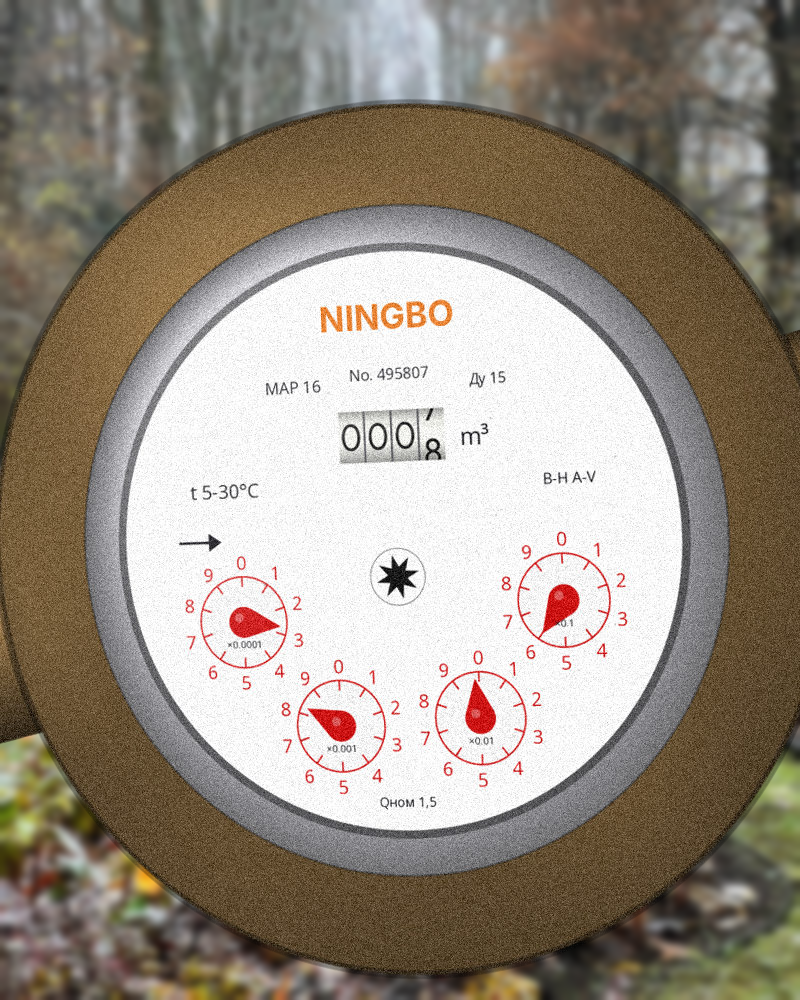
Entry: 7.5982 m³
